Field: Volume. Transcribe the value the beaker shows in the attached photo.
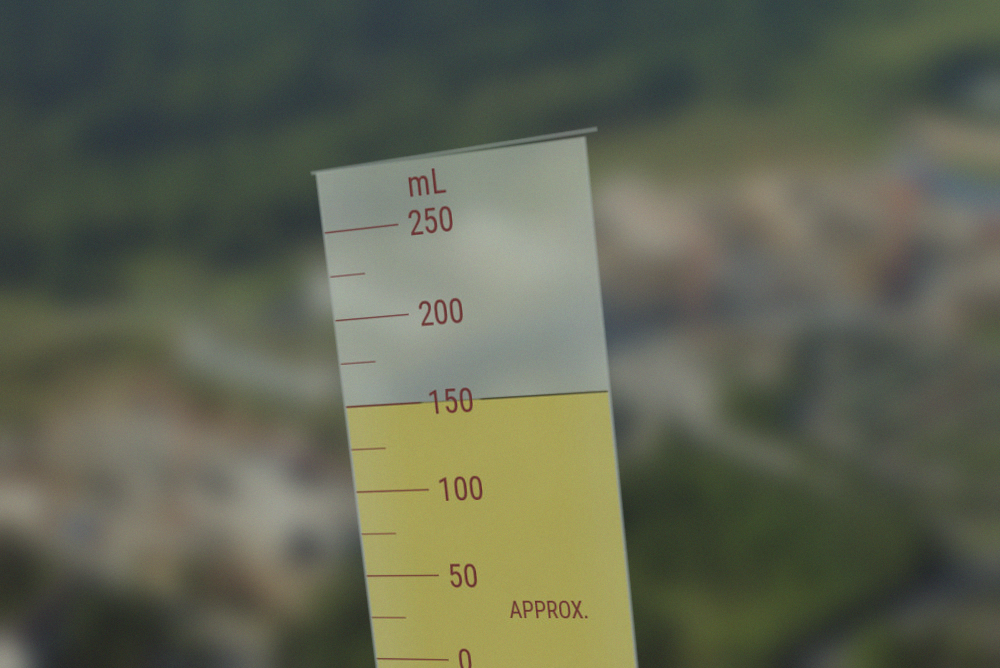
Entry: 150 mL
